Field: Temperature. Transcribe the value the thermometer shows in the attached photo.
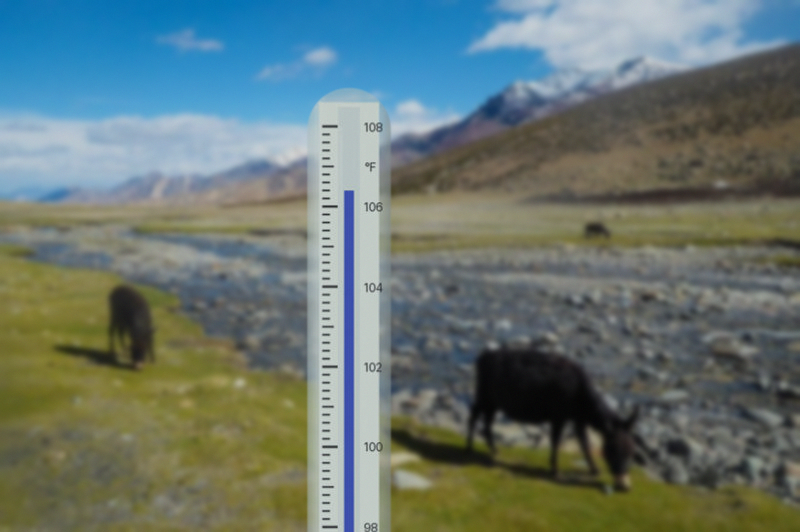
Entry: 106.4 °F
